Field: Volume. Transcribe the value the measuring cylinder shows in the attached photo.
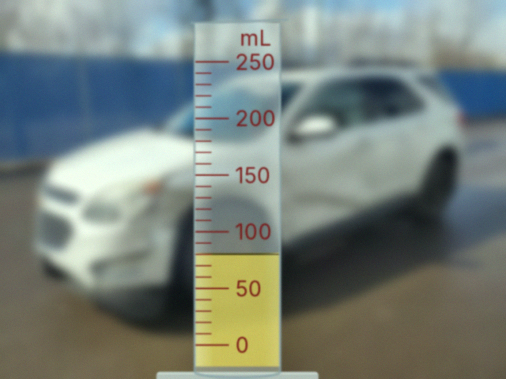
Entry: 80 mL
